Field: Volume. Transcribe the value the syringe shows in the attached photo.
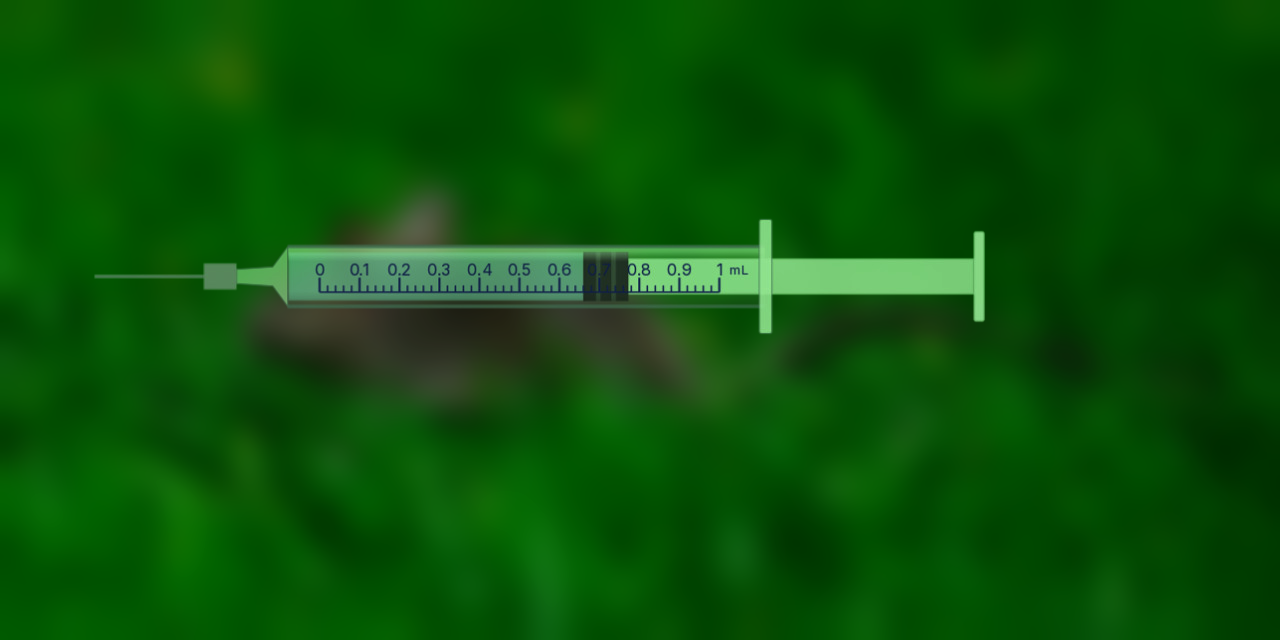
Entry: 0.66 mL
